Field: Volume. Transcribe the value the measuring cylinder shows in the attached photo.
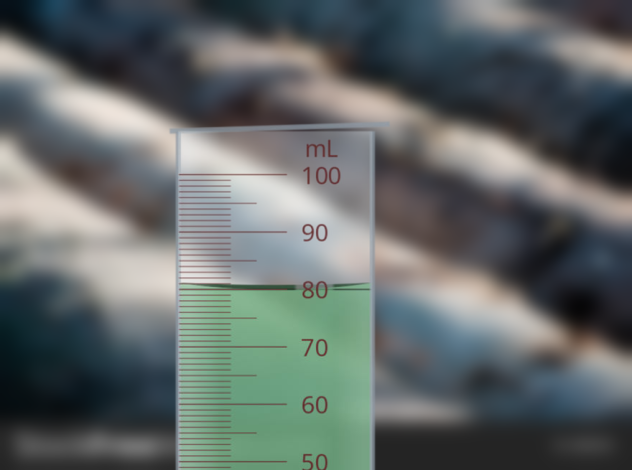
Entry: 80 mL
